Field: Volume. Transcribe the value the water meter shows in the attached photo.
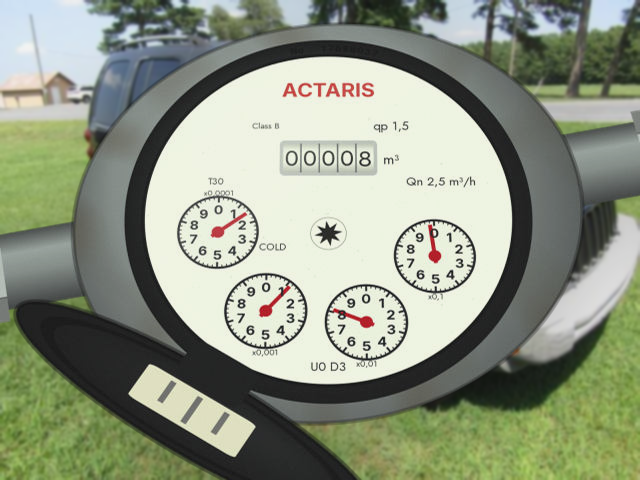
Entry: 7.9811 m³
